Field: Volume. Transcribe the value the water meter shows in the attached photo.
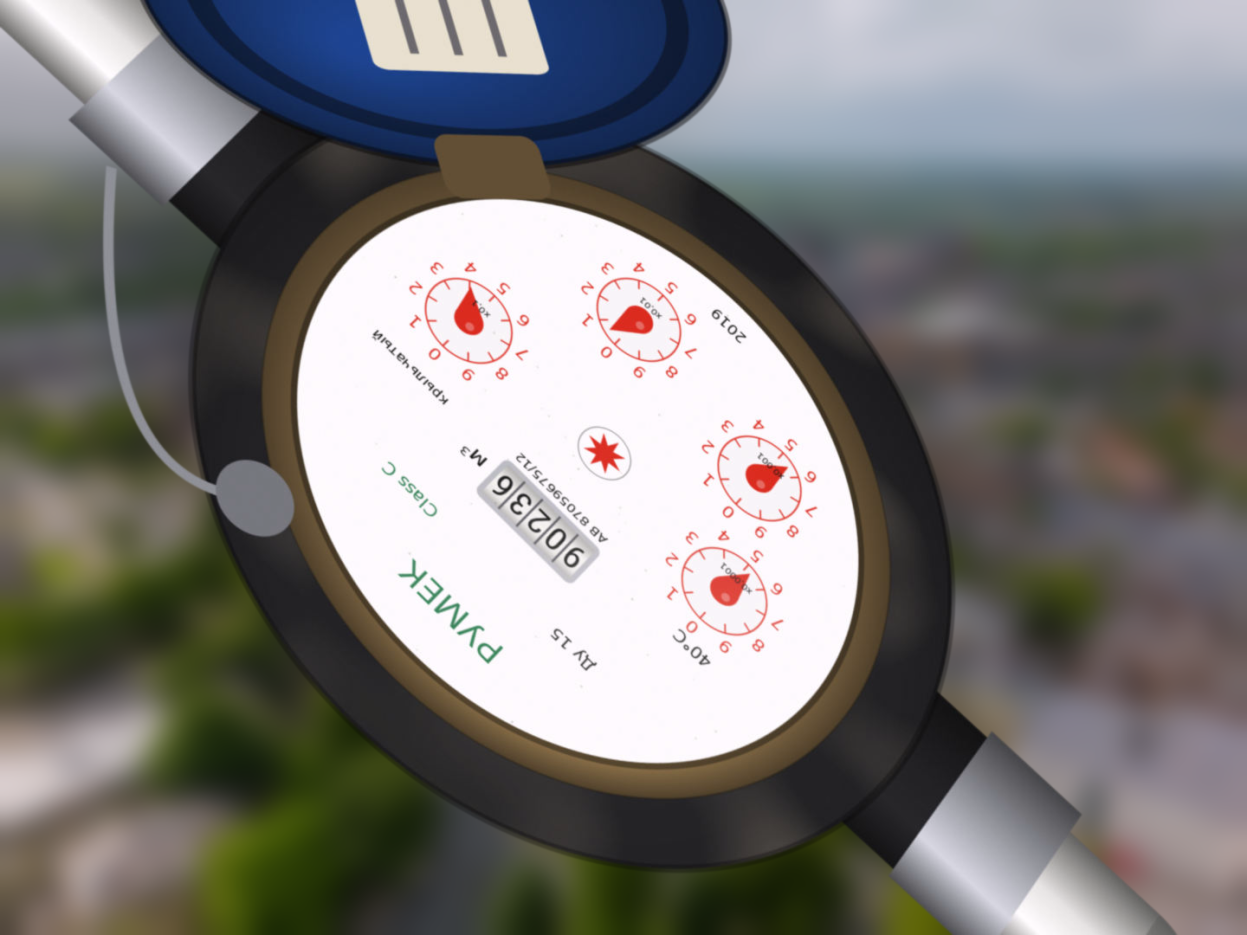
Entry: 90236.4055 m³
